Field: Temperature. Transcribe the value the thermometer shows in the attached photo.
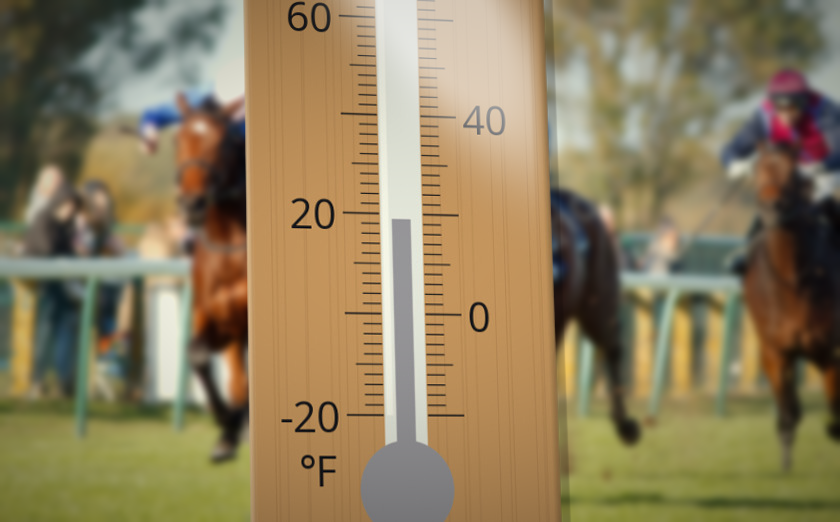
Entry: 19 °F
